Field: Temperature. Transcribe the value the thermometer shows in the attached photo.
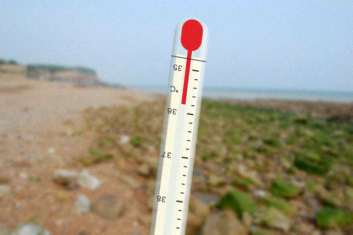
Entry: 35.8 °C
